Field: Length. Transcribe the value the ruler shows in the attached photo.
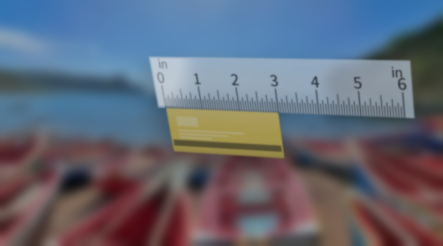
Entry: 3 in
